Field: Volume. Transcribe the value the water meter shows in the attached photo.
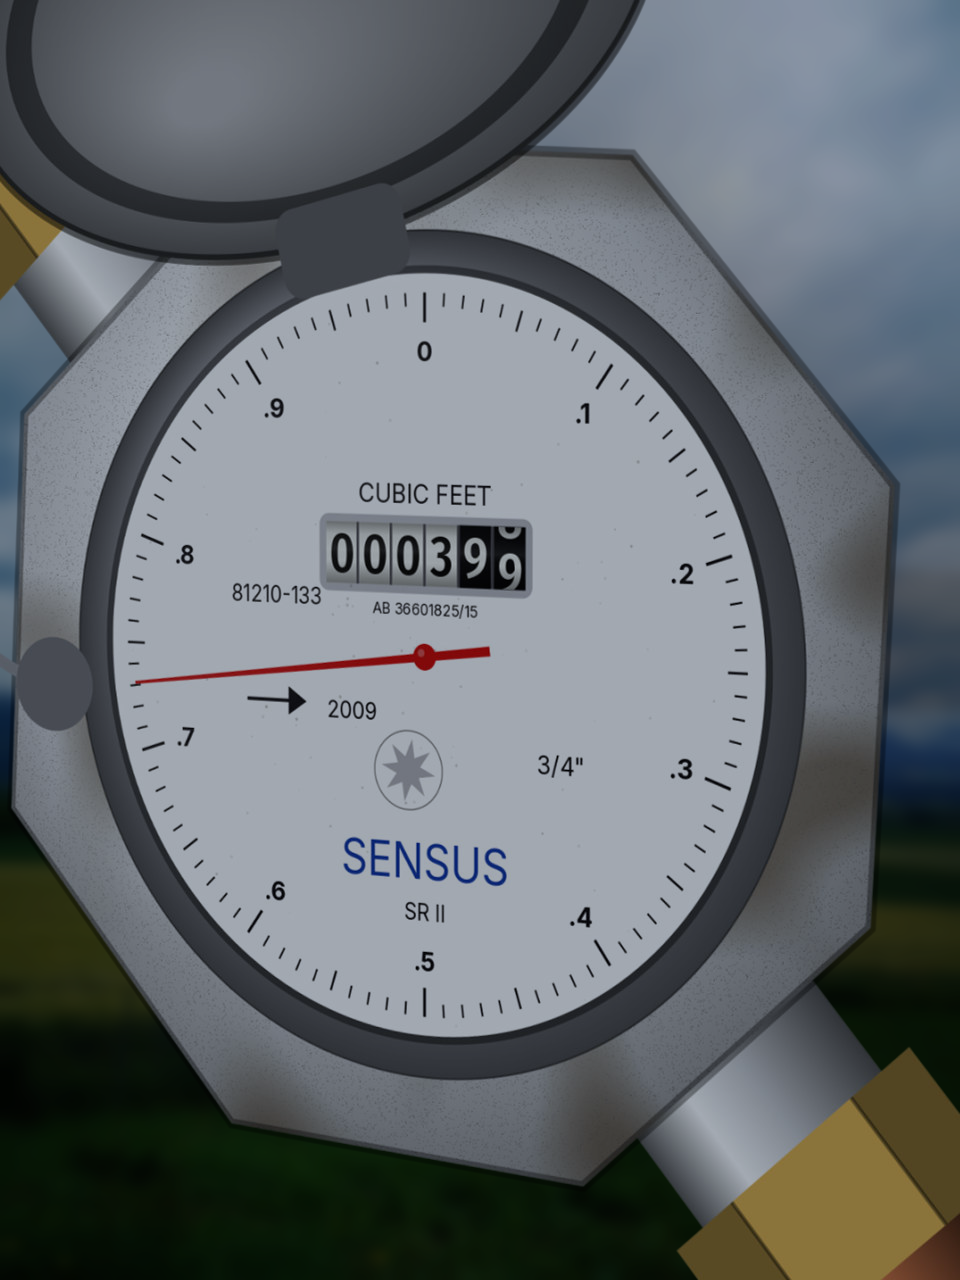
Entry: 398.73 ft³
